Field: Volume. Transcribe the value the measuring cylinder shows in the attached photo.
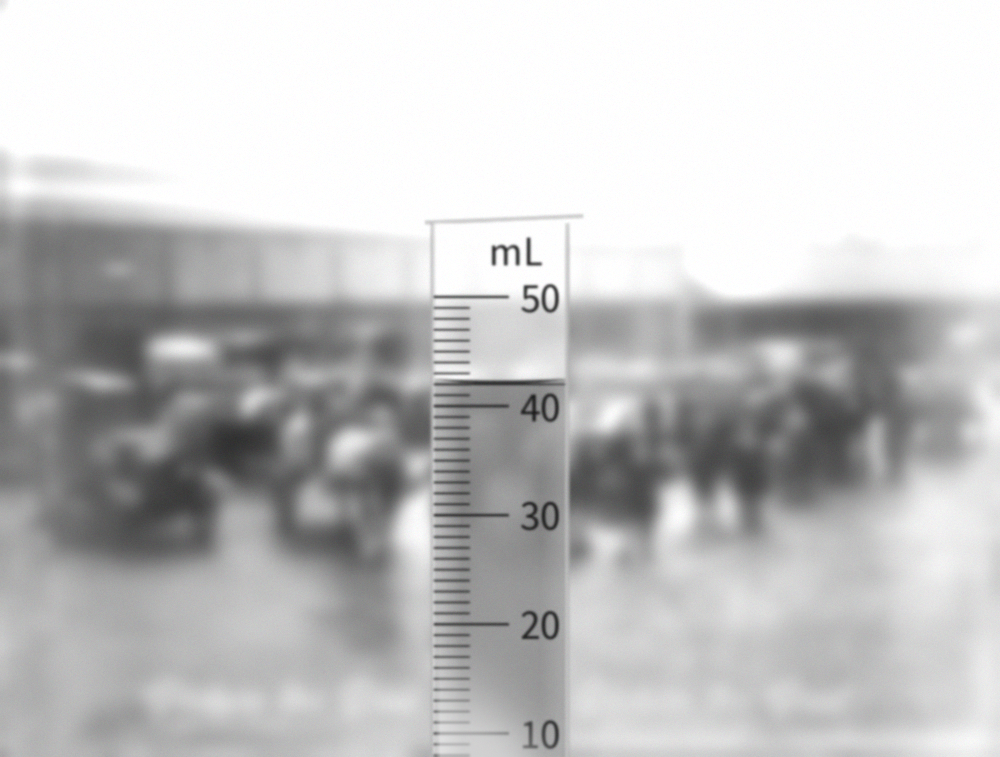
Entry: 42 mL
